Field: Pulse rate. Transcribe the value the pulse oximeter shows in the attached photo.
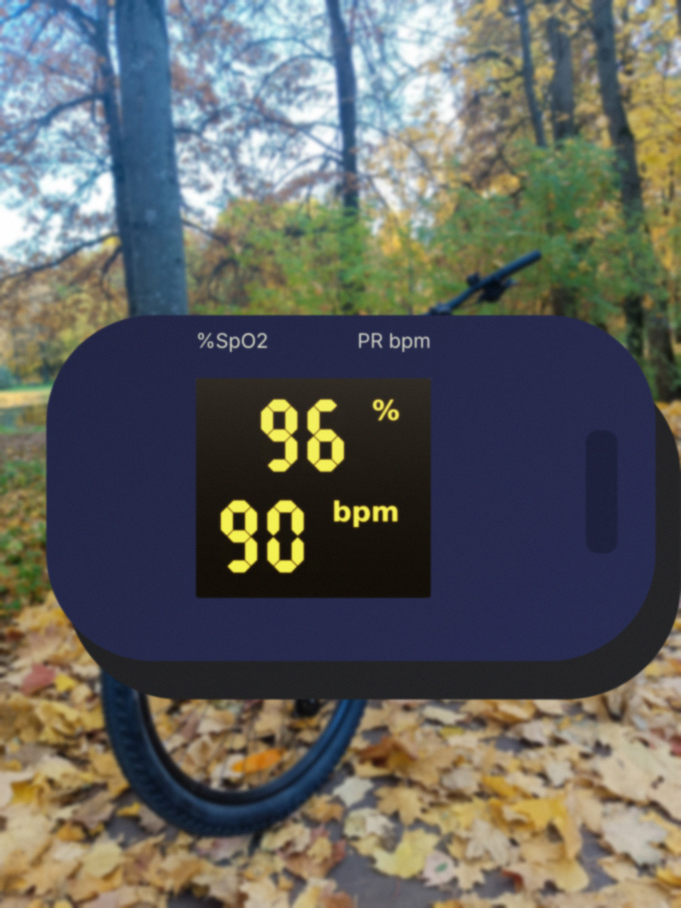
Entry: 90 bpm
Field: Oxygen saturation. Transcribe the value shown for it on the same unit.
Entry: 96 %
